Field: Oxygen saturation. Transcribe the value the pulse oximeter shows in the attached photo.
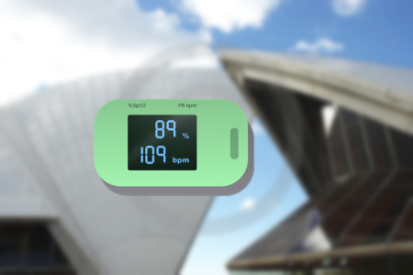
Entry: 89 %
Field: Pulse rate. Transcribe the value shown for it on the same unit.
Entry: 109 bpm
